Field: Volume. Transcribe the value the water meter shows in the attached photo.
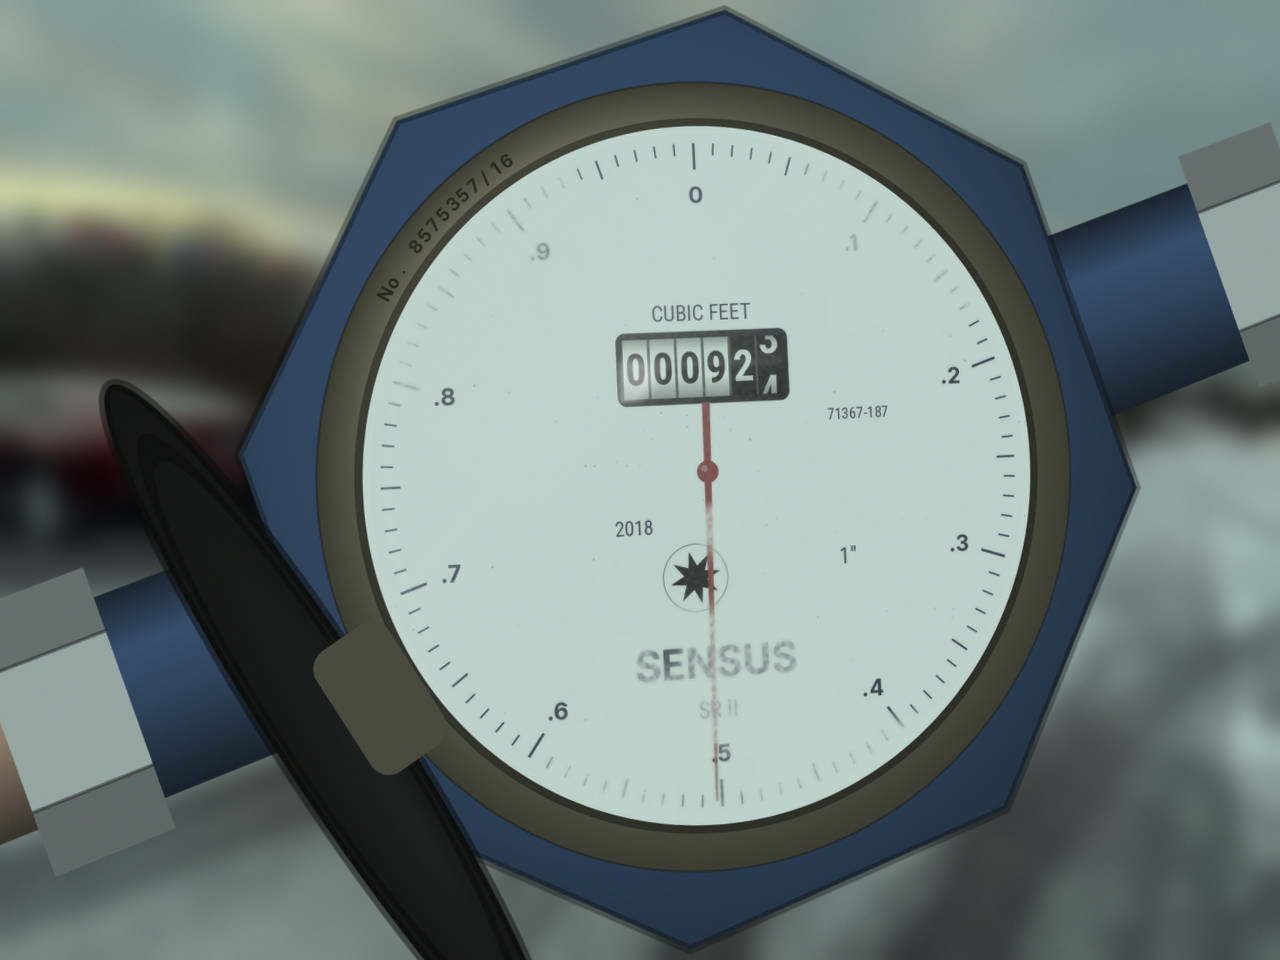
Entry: 923.50 ft³
